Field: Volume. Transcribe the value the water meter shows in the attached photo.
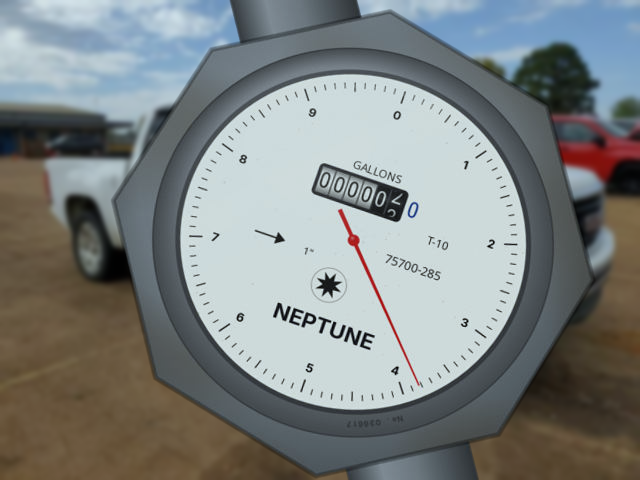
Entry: 23.8 gal
